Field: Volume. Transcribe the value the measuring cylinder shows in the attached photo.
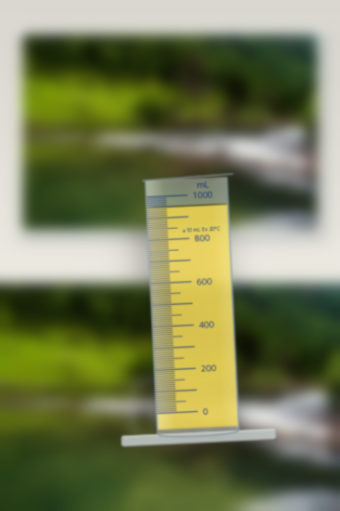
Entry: 950 mL
